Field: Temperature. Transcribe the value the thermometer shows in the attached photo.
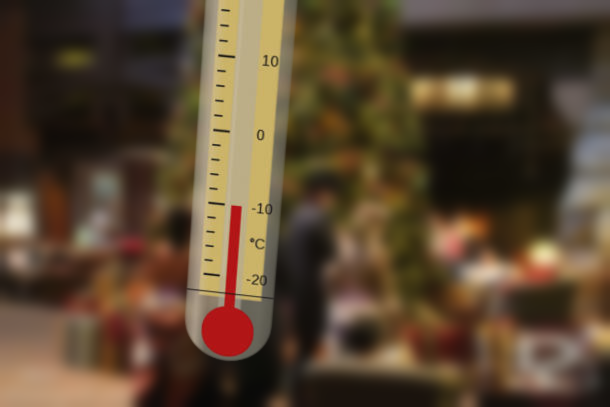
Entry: -10 °C
